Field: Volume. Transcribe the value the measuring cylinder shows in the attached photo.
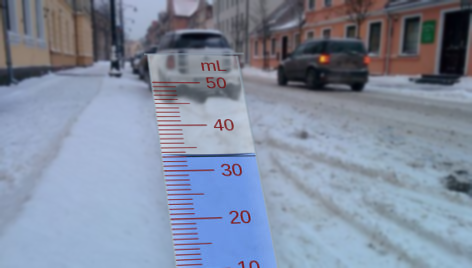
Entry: 33 mL
